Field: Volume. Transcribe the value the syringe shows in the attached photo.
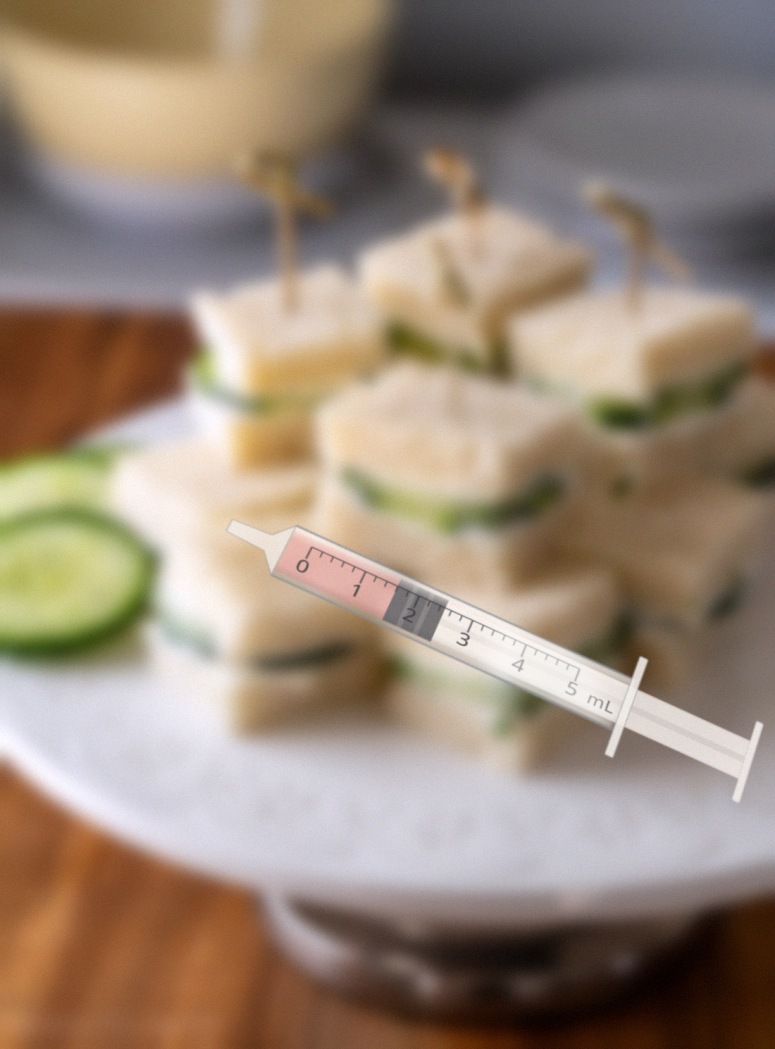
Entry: 1.6 mL
